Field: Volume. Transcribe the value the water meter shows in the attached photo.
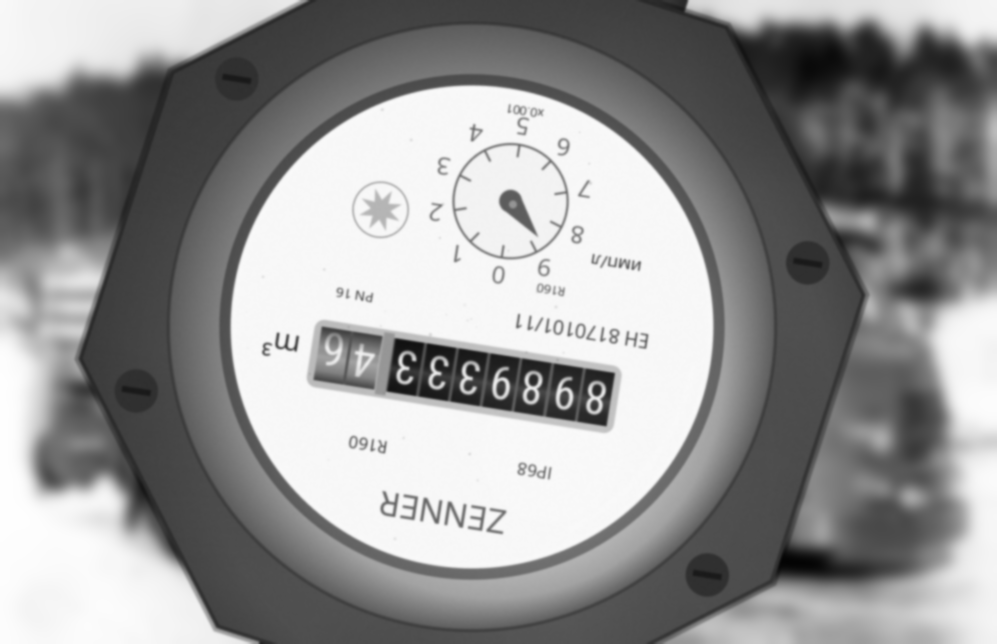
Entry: 8989333.458 m³
